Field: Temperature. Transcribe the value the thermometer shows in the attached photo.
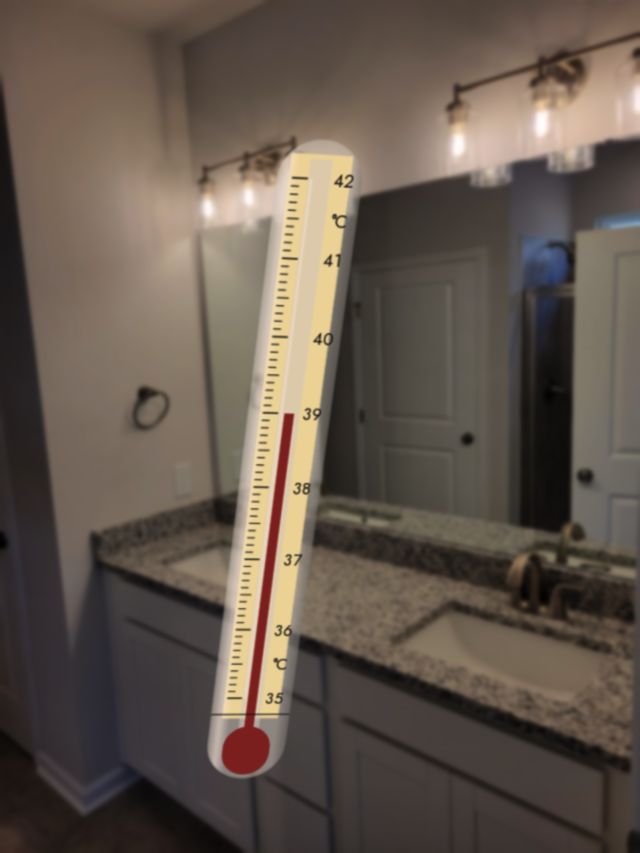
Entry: 39 °C
